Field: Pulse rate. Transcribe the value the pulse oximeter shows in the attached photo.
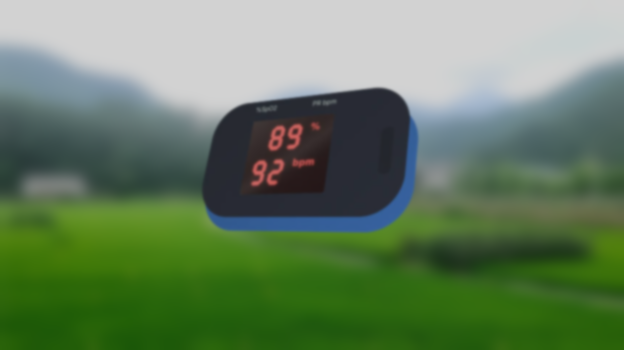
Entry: 92 bpm
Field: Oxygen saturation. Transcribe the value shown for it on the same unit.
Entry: 89 %
